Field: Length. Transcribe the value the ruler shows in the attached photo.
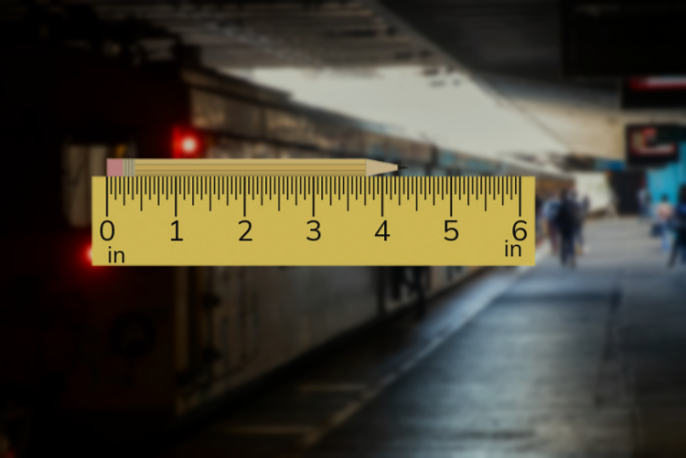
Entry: 4.375 in
